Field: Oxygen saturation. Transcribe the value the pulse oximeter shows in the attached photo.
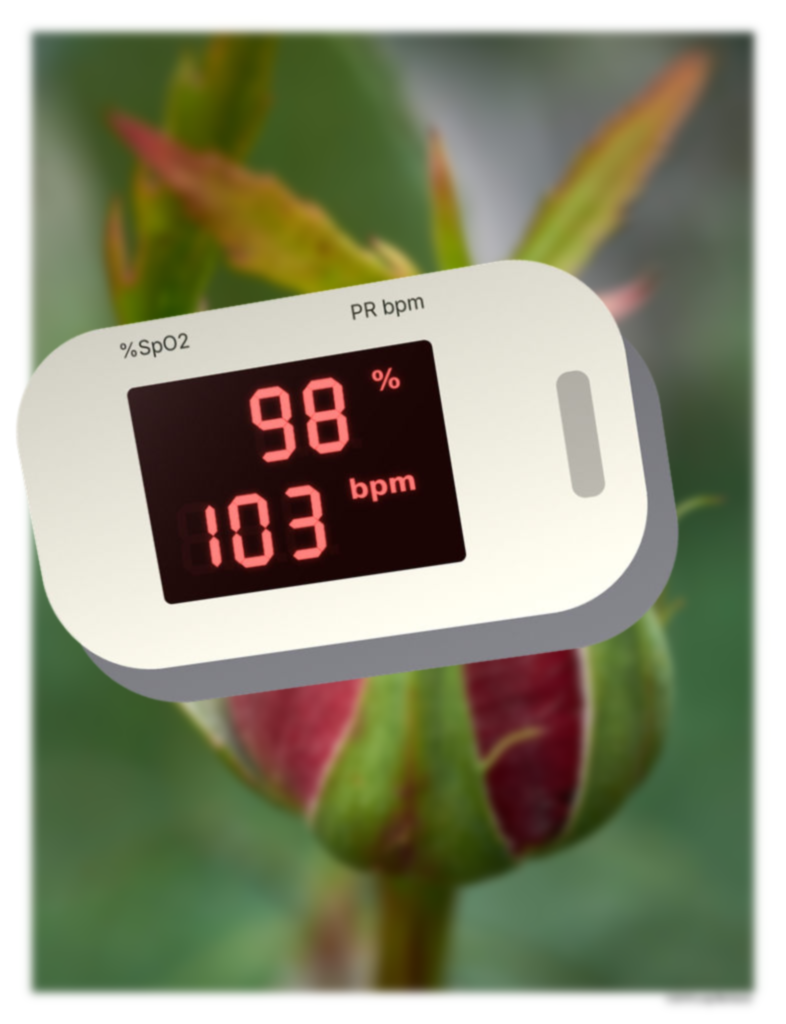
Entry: 98 %
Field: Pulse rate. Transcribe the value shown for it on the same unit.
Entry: 103 bpm
